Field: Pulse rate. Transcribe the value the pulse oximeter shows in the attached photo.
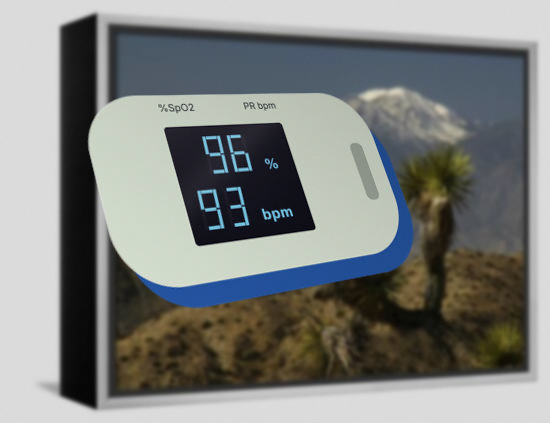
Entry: 93 bpm
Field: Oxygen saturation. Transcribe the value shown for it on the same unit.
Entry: 96 %
